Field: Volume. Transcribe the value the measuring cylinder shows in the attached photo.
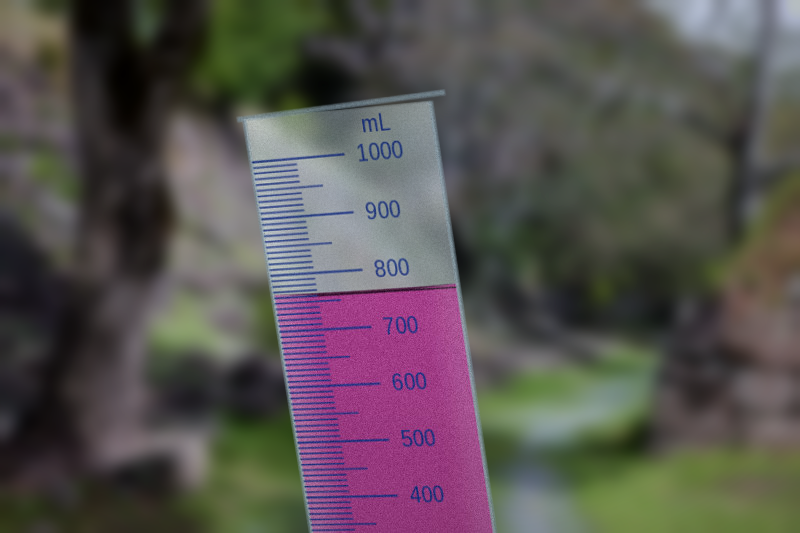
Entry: 760 mL
